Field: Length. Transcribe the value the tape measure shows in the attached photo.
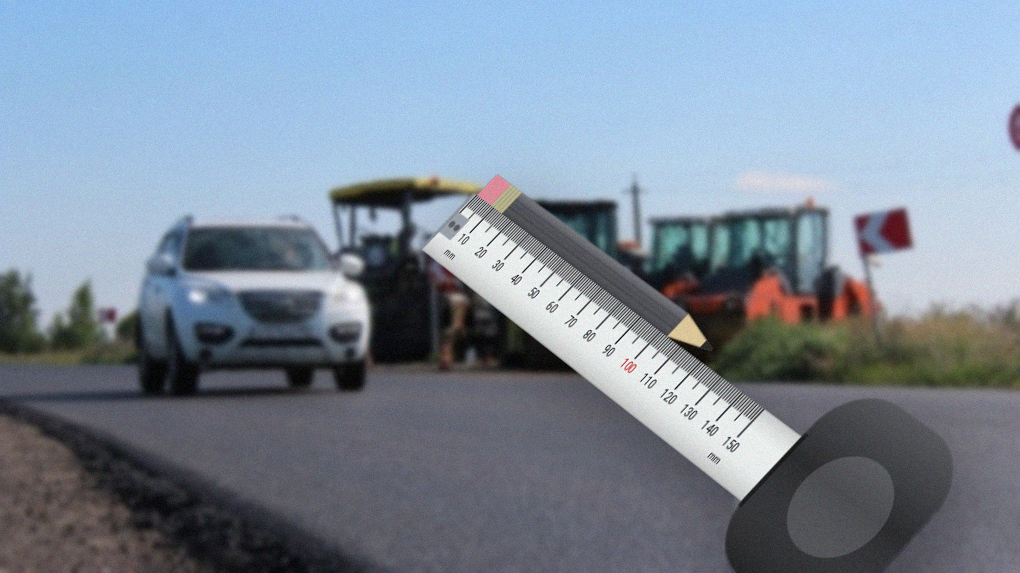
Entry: 120 mm
